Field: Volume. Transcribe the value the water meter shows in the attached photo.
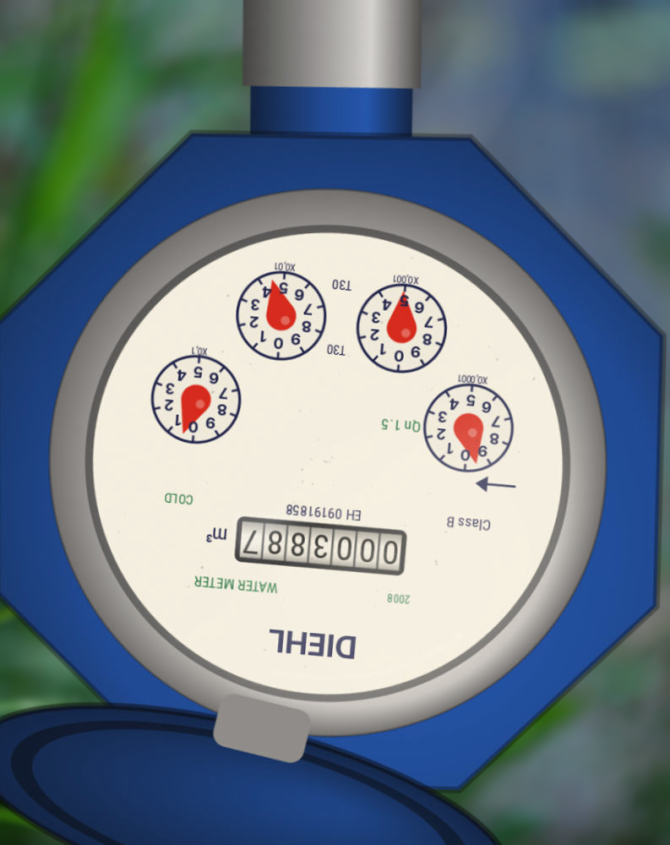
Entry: 3887.0449 m³
